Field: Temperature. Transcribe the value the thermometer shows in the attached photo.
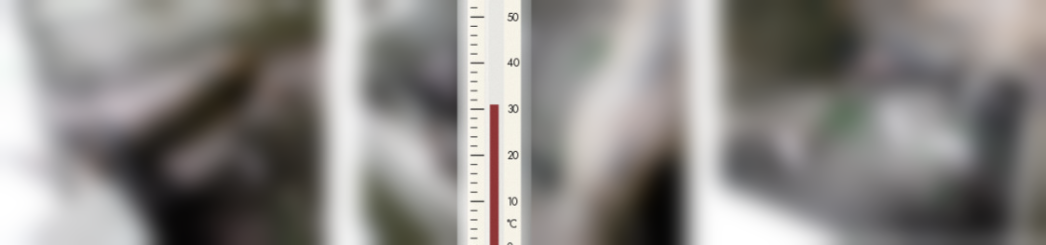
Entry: 31 °C
